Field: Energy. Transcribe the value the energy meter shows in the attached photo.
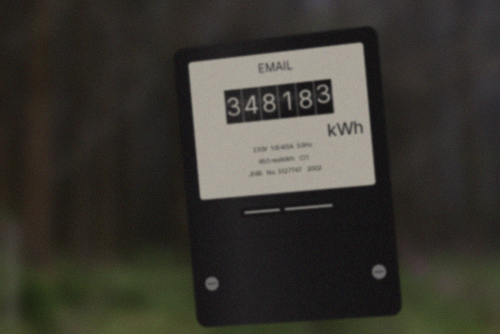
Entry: 348183 kWh
